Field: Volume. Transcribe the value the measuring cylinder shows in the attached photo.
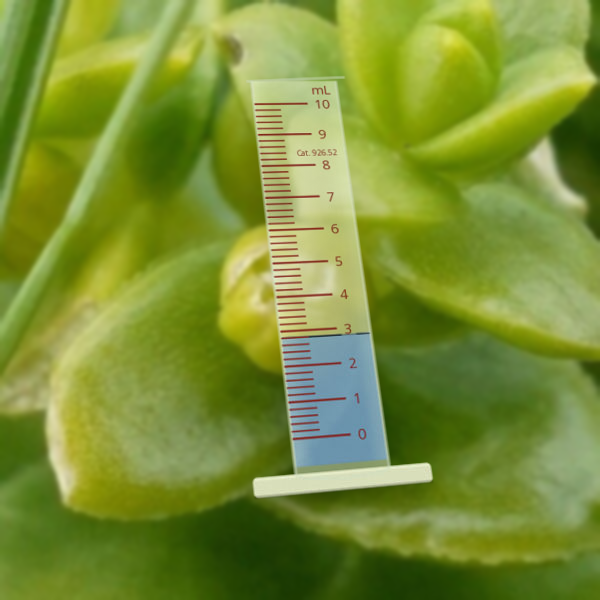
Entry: 2.8 mL
